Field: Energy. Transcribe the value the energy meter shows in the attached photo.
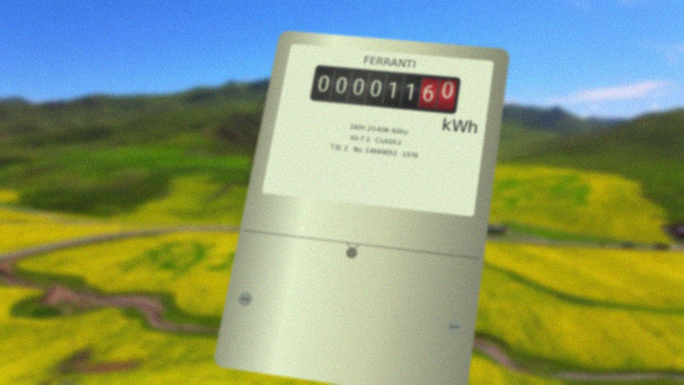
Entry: 11.60 kWh
